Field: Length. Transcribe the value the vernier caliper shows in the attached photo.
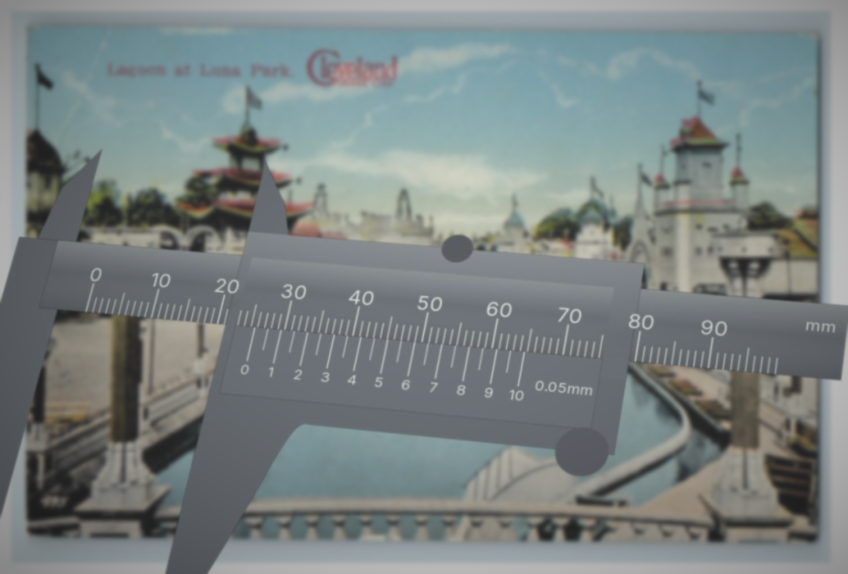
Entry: 25.6 mm
